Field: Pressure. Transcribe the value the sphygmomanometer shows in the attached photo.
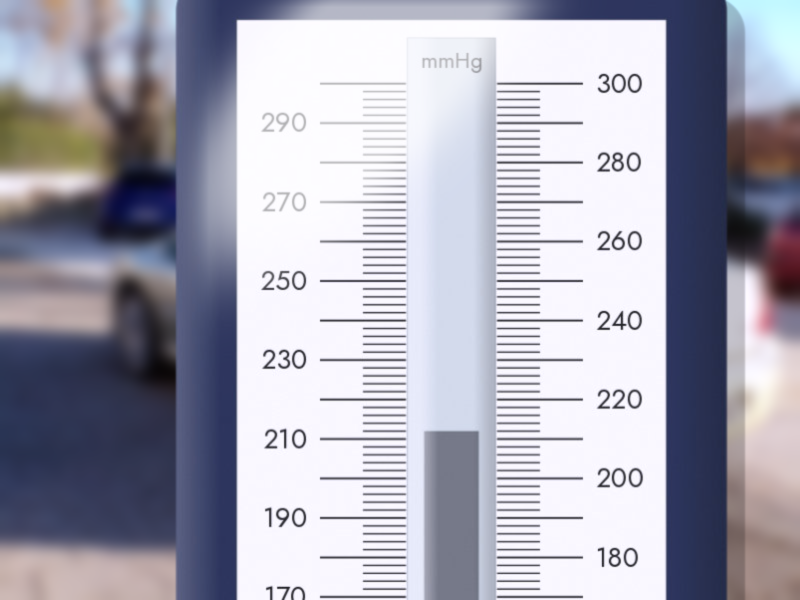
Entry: 212 mmHg
